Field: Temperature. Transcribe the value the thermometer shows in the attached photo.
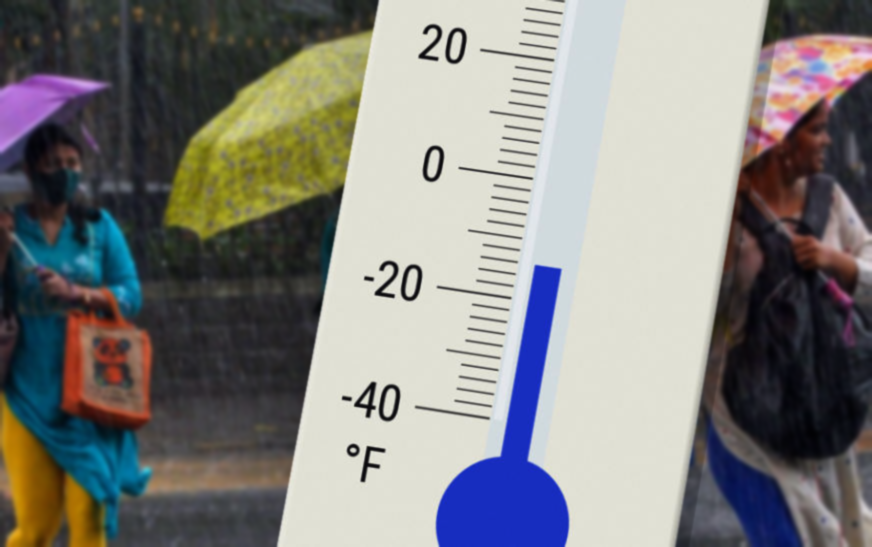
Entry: -14 °F
